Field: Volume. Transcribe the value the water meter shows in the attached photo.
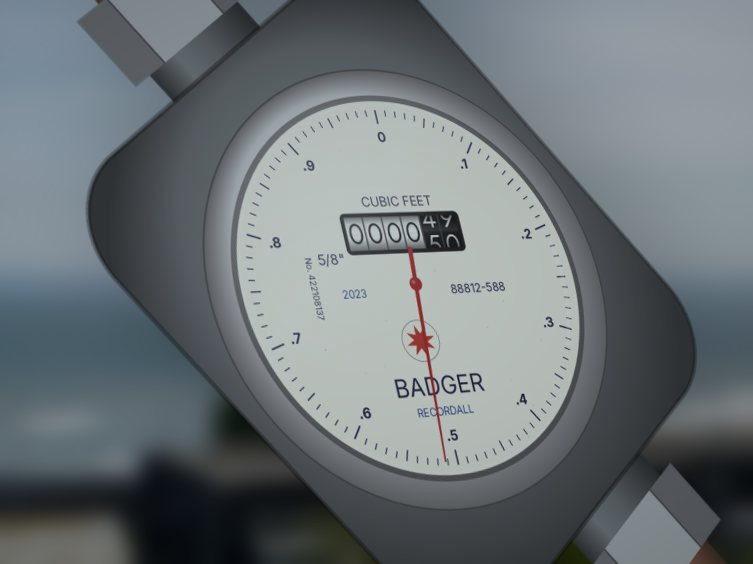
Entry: 49.51 ft³
